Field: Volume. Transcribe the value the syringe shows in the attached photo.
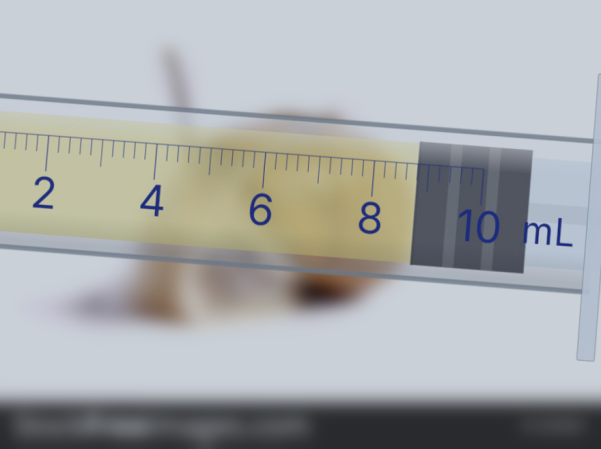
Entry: 8.8 mL
